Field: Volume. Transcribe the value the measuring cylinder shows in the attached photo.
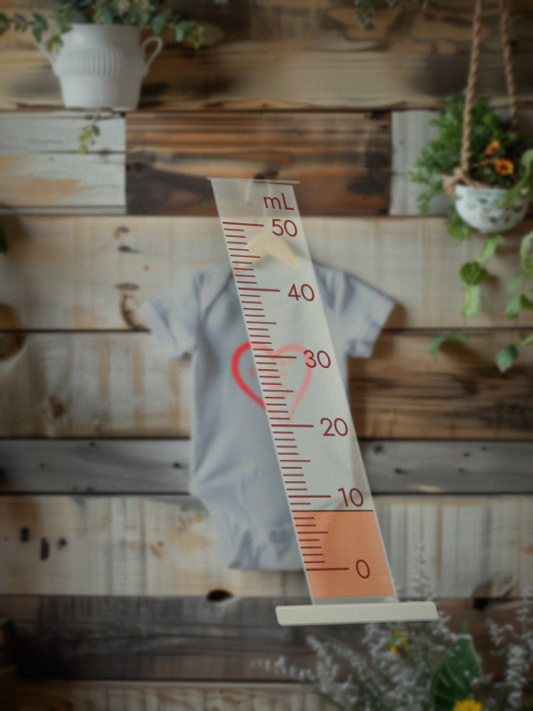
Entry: 8 mL
